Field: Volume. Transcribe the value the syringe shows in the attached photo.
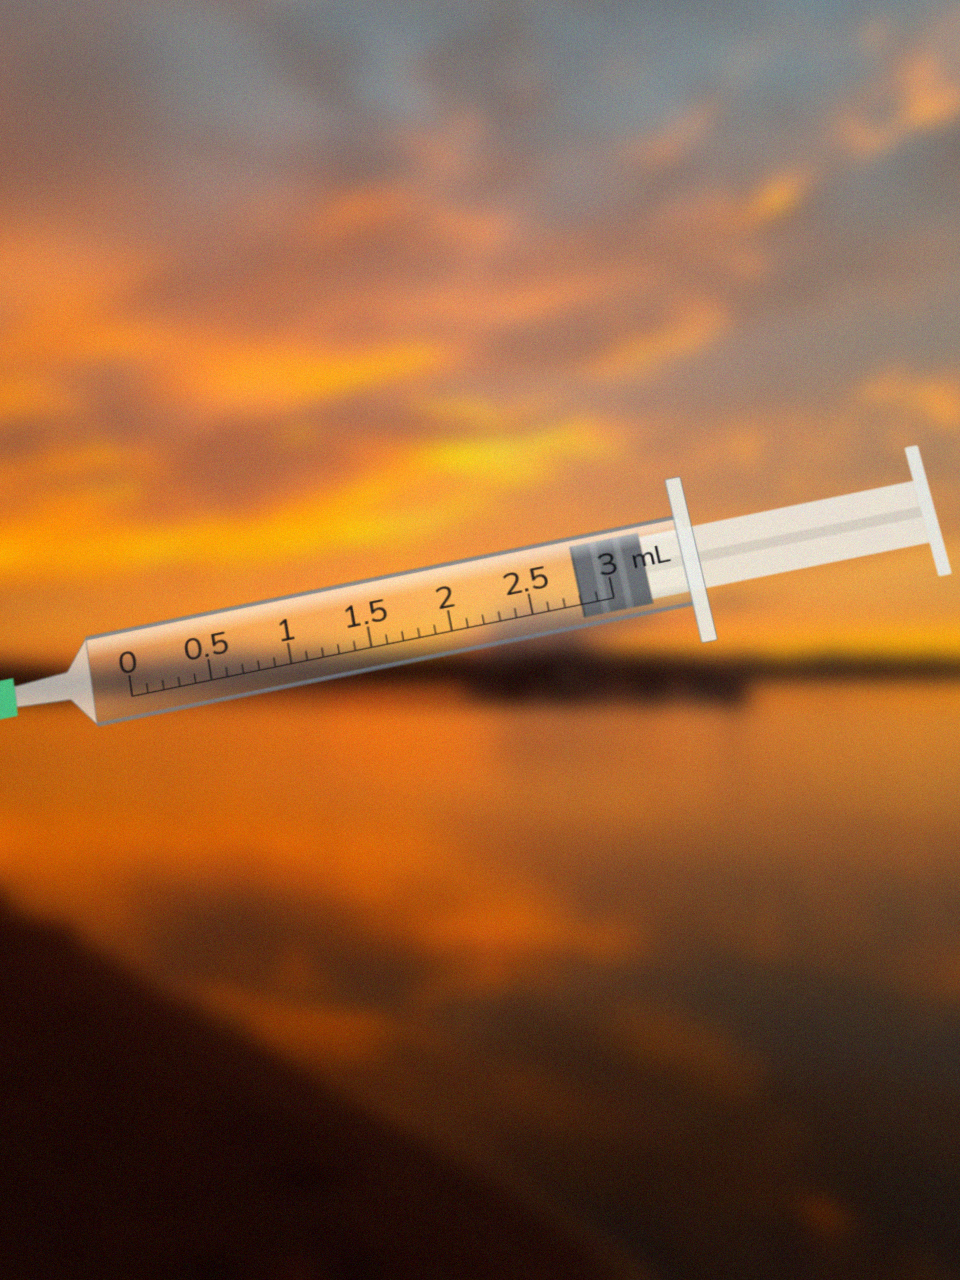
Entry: 2.8 mL
